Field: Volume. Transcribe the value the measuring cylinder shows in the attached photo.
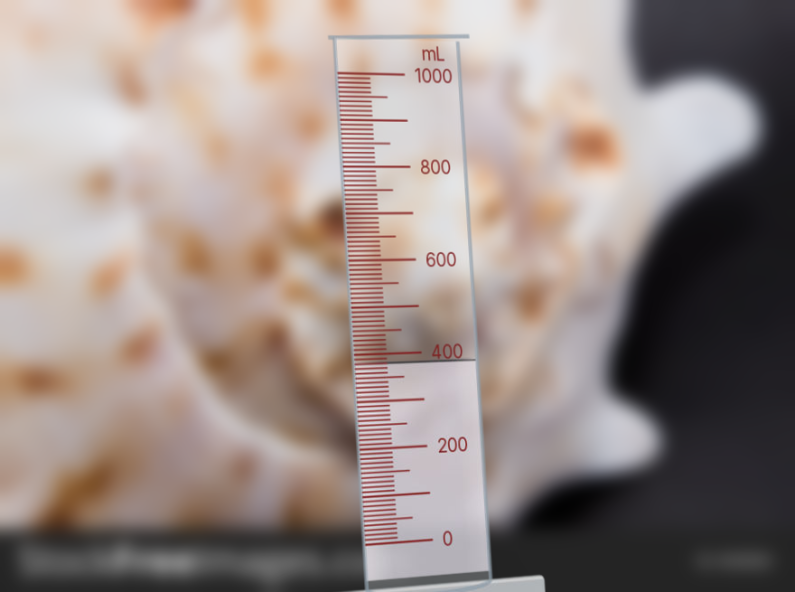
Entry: 380 mL
